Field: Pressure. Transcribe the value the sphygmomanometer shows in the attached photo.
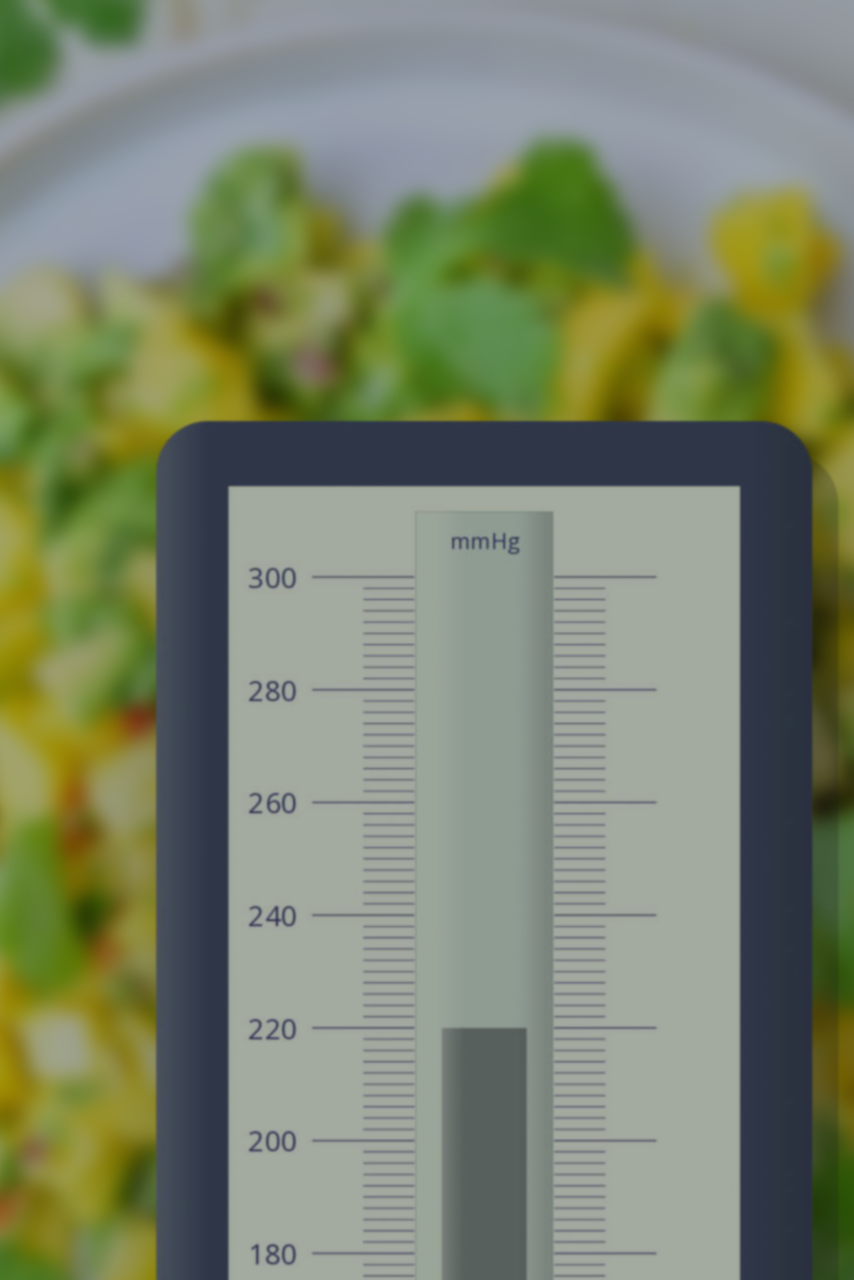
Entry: 220 mmHg
